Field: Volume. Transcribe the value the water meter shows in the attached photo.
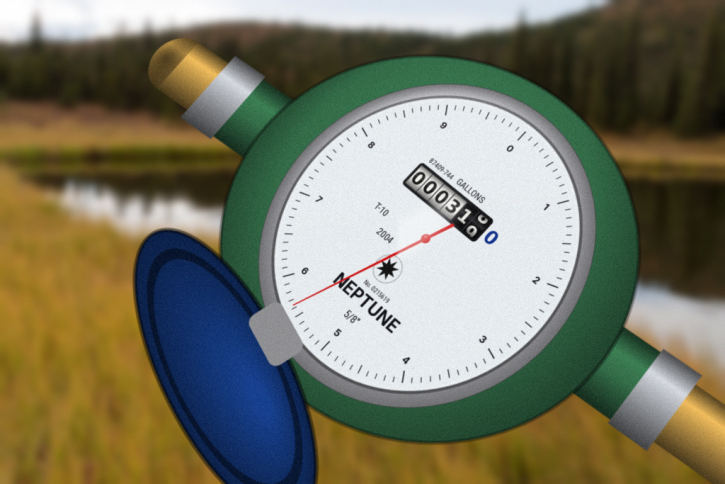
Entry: 3185.6 gal
